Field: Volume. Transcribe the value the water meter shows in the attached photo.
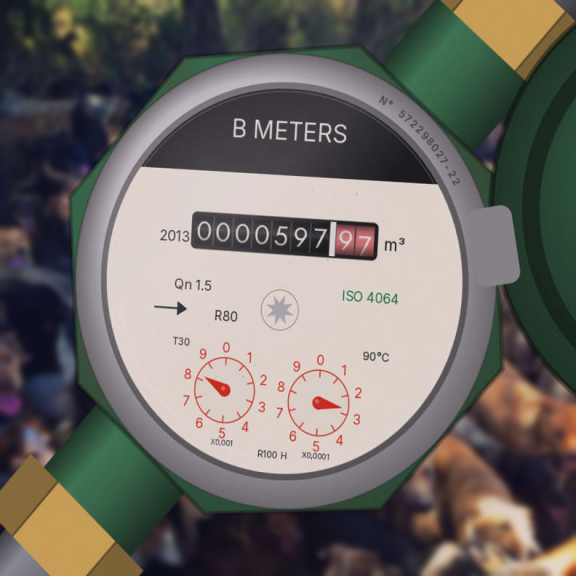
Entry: 597.9682 m³
